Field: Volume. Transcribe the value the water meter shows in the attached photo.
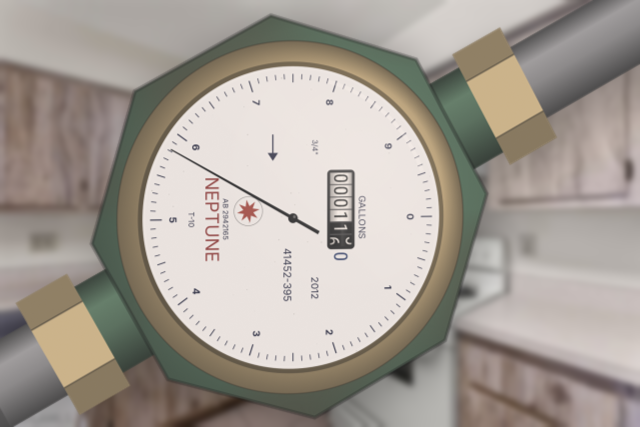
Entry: 1155.8 gal
